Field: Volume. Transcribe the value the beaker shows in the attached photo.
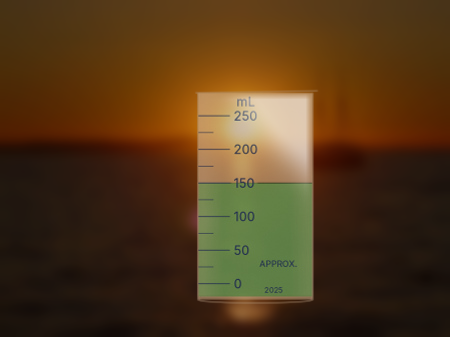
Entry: 150 mL
